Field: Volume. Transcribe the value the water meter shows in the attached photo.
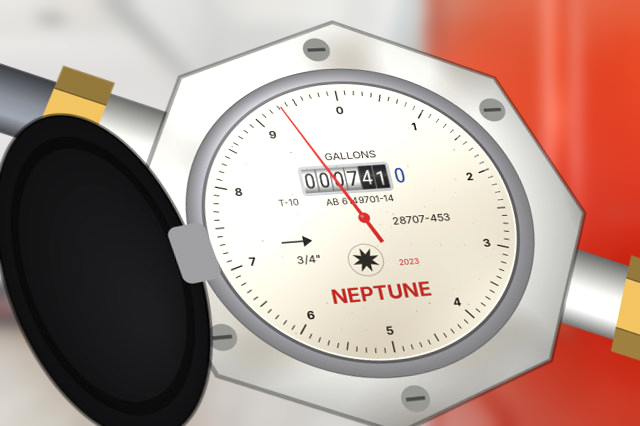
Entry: 7409.3 gal
